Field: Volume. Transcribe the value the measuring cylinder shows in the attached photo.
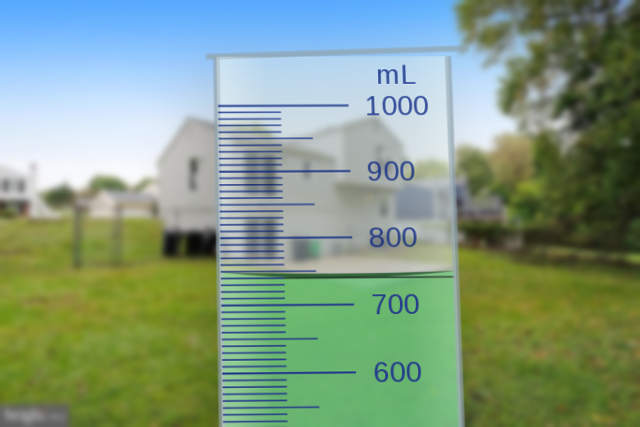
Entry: 740 mL
